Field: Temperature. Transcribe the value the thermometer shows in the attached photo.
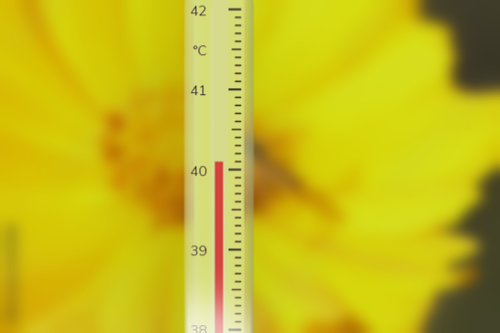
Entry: 40.1 °C
